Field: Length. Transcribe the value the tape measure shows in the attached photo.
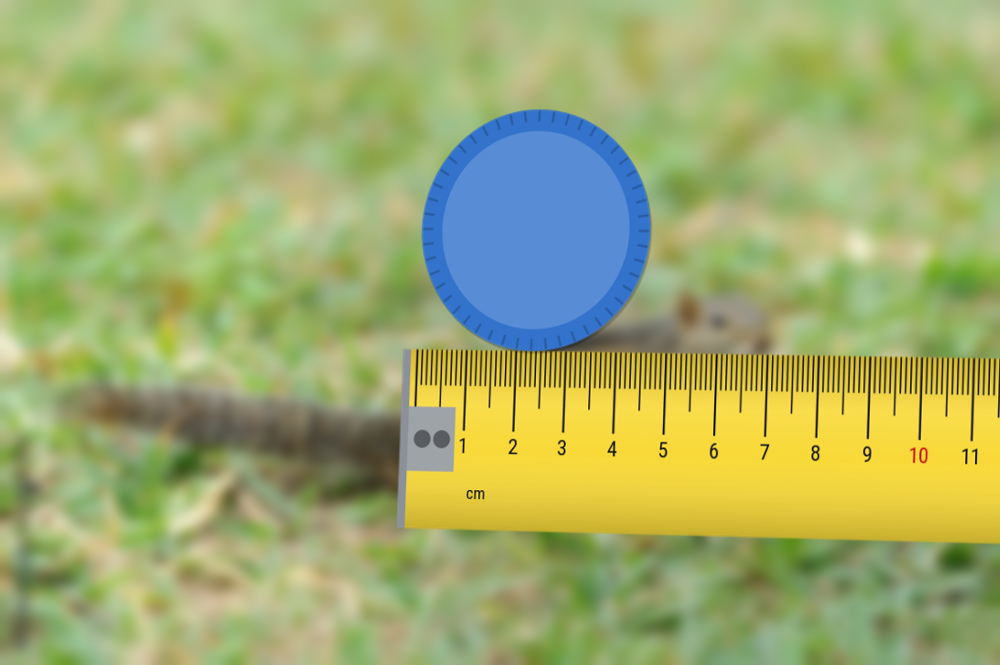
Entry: 4.6 cm
